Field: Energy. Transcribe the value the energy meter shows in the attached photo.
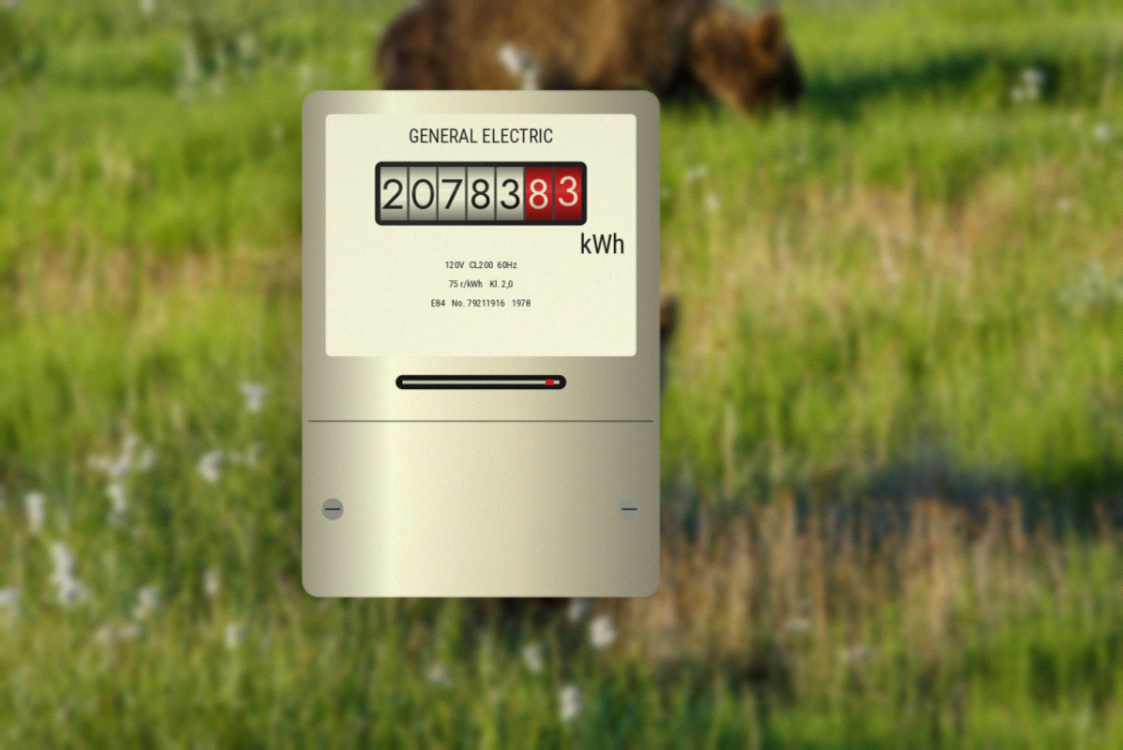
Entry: 20783.83 kWh
